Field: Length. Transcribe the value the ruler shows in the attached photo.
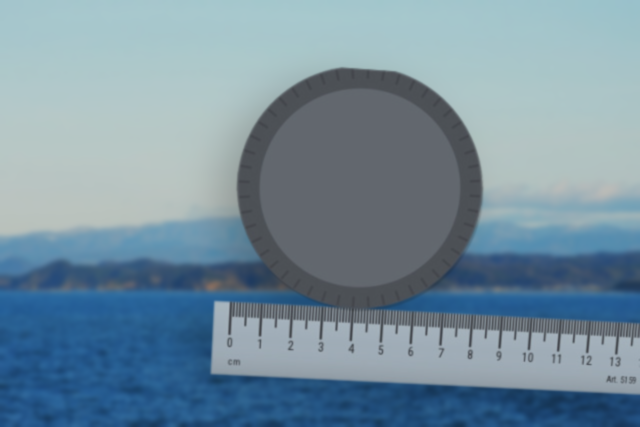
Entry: 8 cm
